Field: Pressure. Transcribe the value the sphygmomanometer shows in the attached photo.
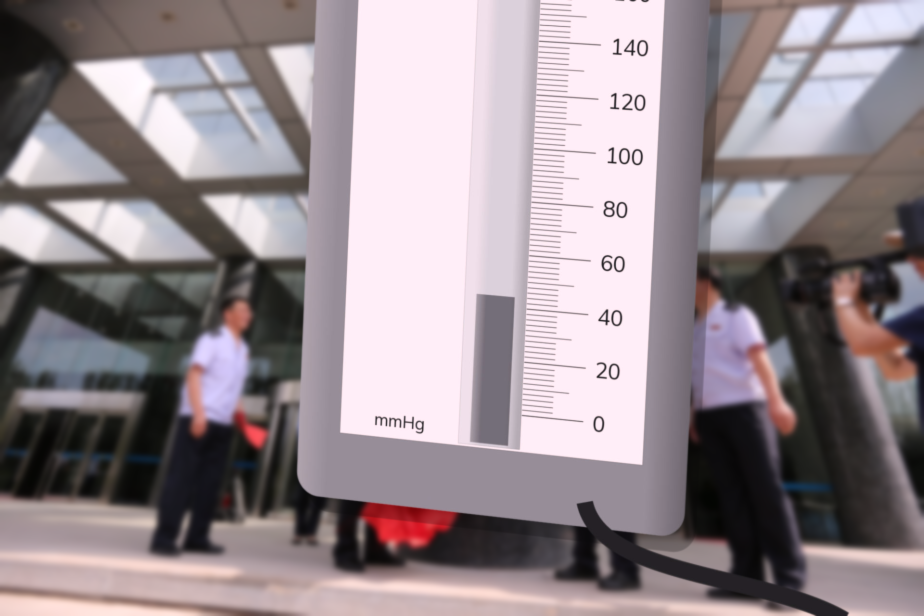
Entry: 44 mmHg
